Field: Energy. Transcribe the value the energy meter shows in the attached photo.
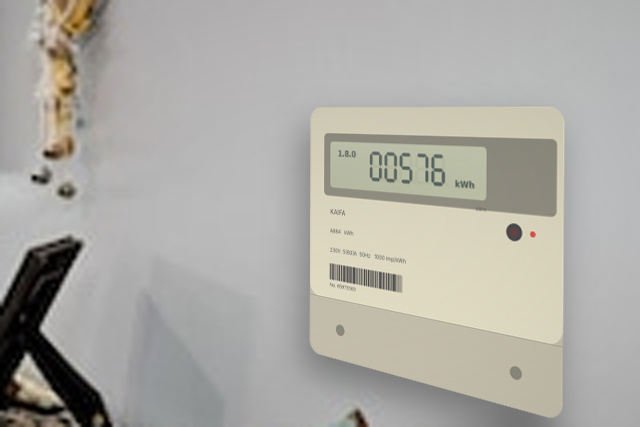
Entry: 576 kWh
